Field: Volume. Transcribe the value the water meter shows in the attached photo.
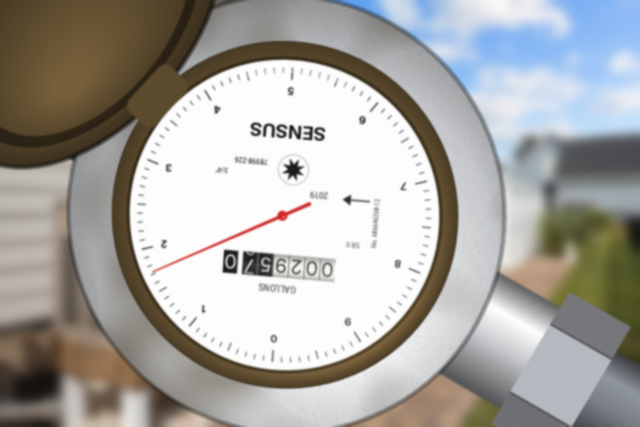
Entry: 29571.7 gal
